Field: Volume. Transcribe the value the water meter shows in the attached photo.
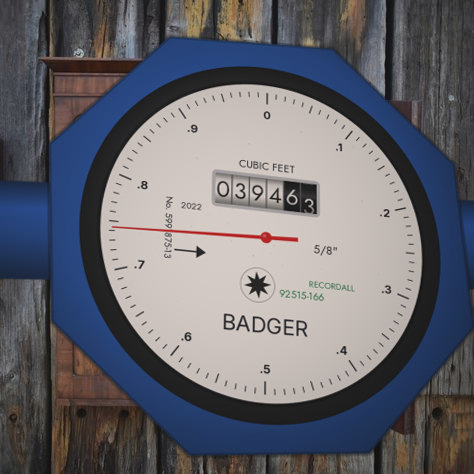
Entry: 39462.74 ft³
